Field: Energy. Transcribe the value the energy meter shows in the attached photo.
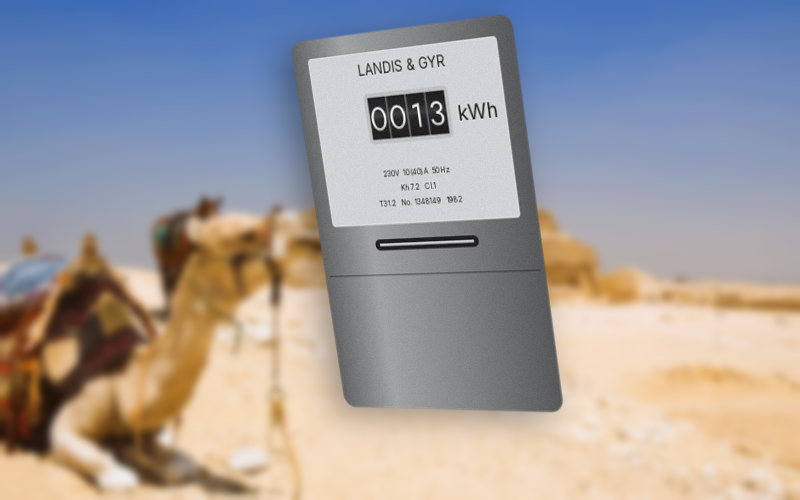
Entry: 13 kWh
